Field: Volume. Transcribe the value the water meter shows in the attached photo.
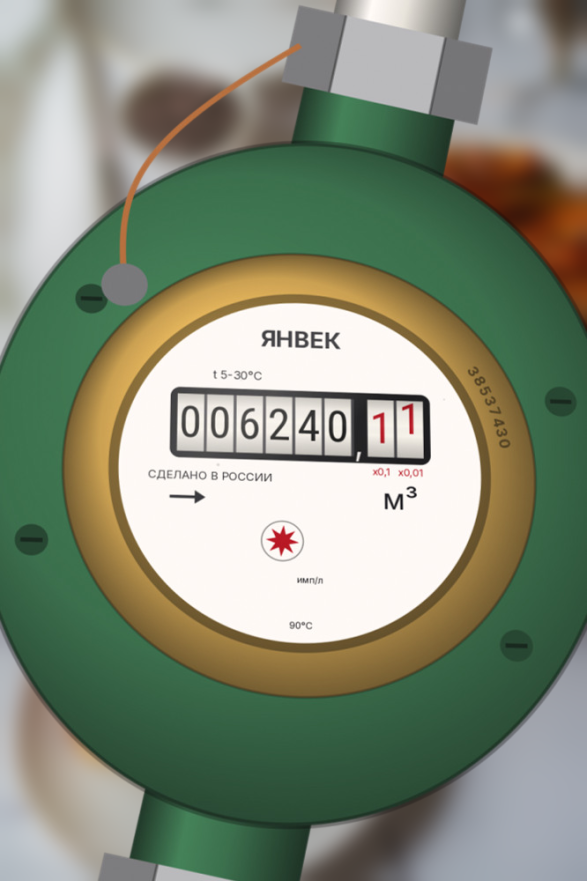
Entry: 6240.11 m³
